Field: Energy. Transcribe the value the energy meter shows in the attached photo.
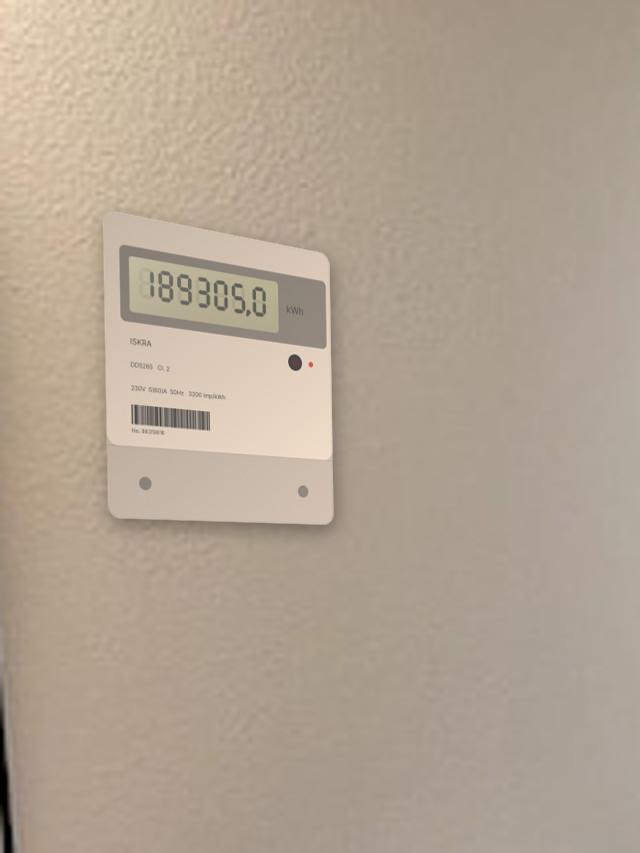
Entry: 189305.0 kWh
